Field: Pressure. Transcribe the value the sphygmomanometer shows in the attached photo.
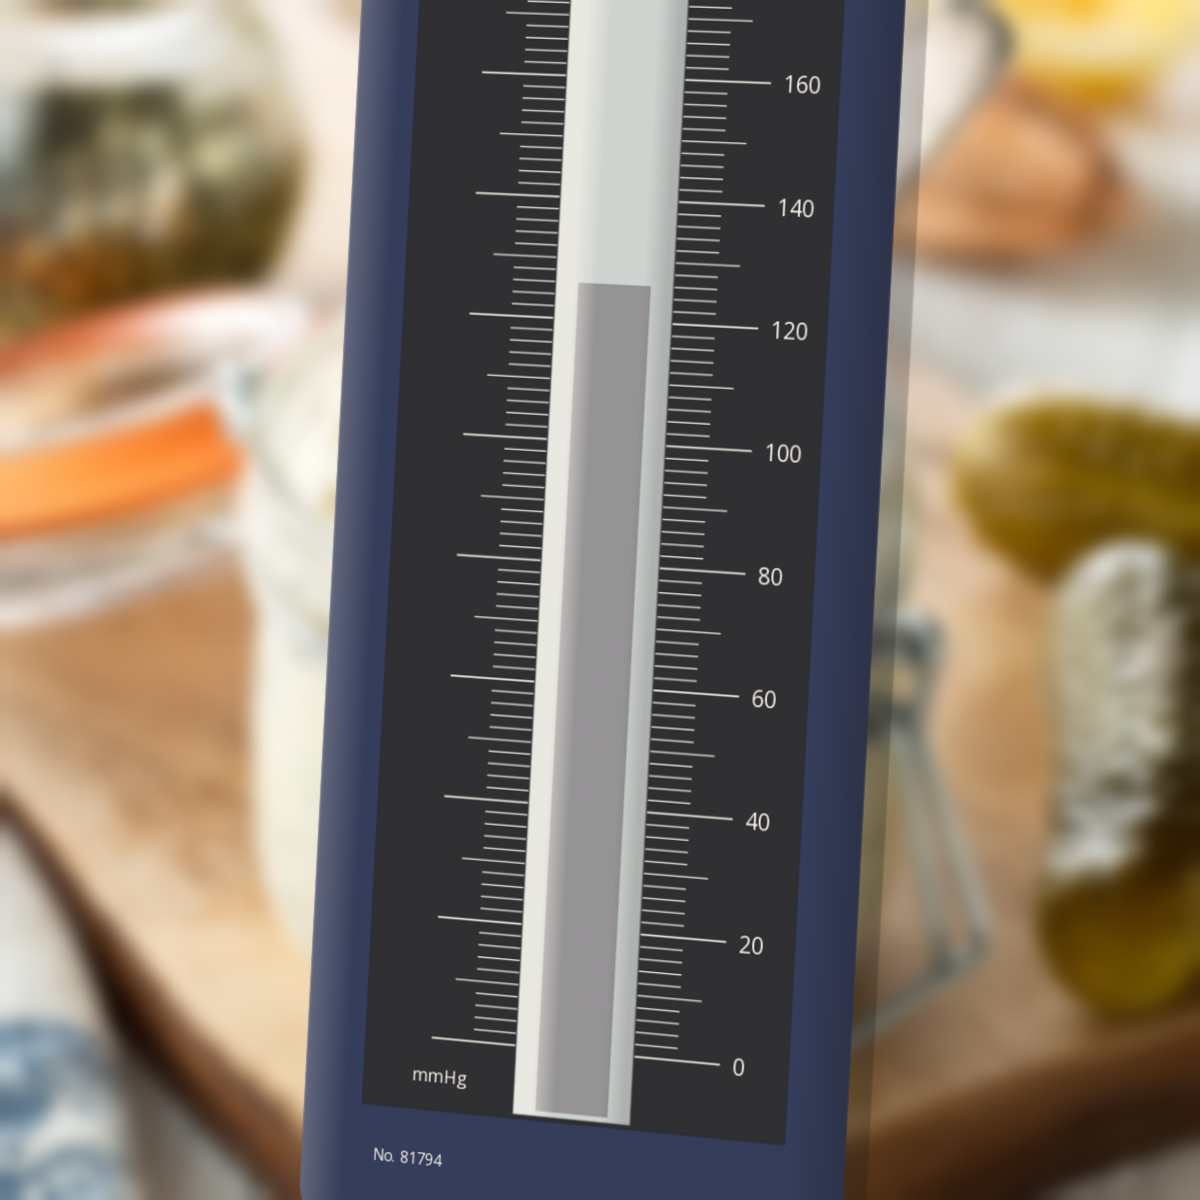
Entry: 126 mmHg
